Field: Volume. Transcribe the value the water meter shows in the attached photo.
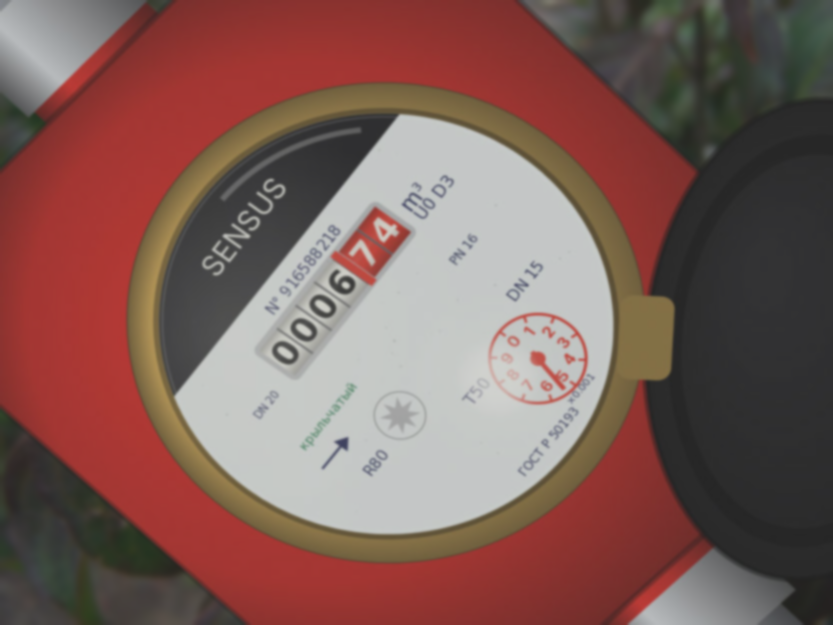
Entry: 6.745 m³
